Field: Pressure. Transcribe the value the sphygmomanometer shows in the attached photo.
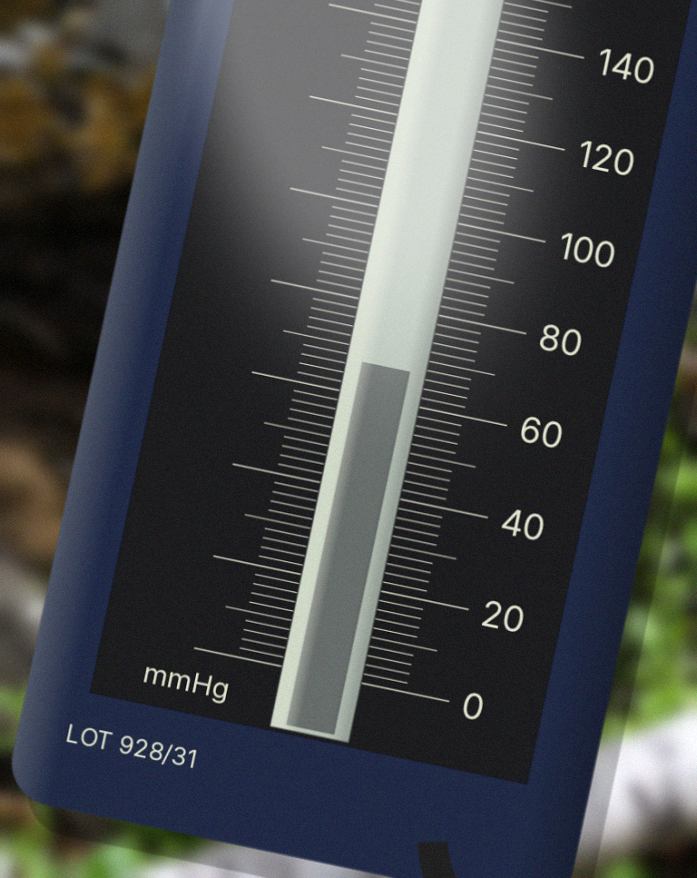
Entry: 67 mmHg
